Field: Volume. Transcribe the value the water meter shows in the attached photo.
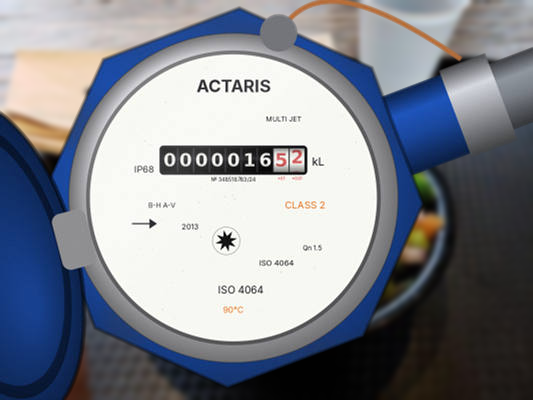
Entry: 16.52 kL
